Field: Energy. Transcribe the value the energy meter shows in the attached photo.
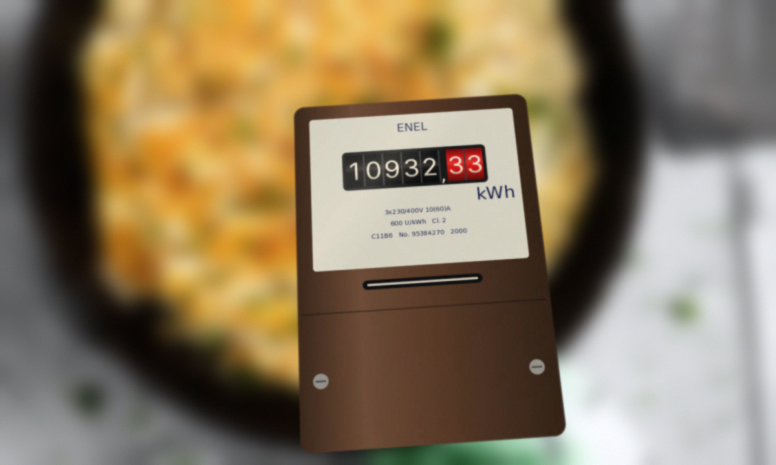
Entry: 10932.33 kWh
